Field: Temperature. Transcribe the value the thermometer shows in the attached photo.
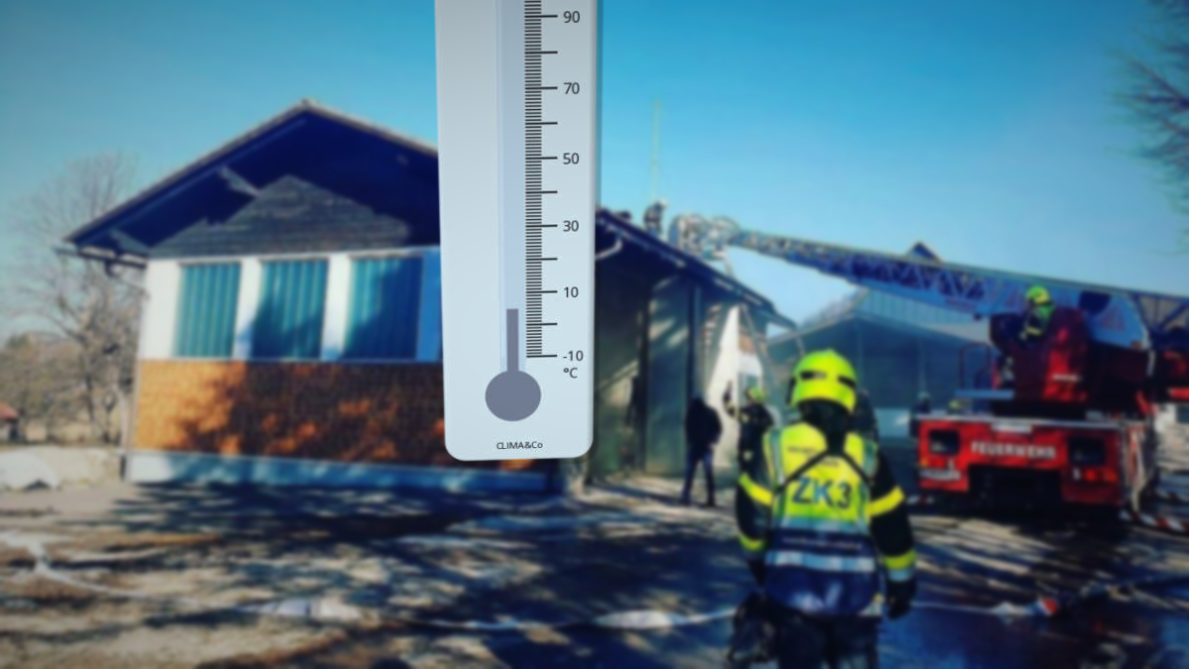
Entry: 5 °C
